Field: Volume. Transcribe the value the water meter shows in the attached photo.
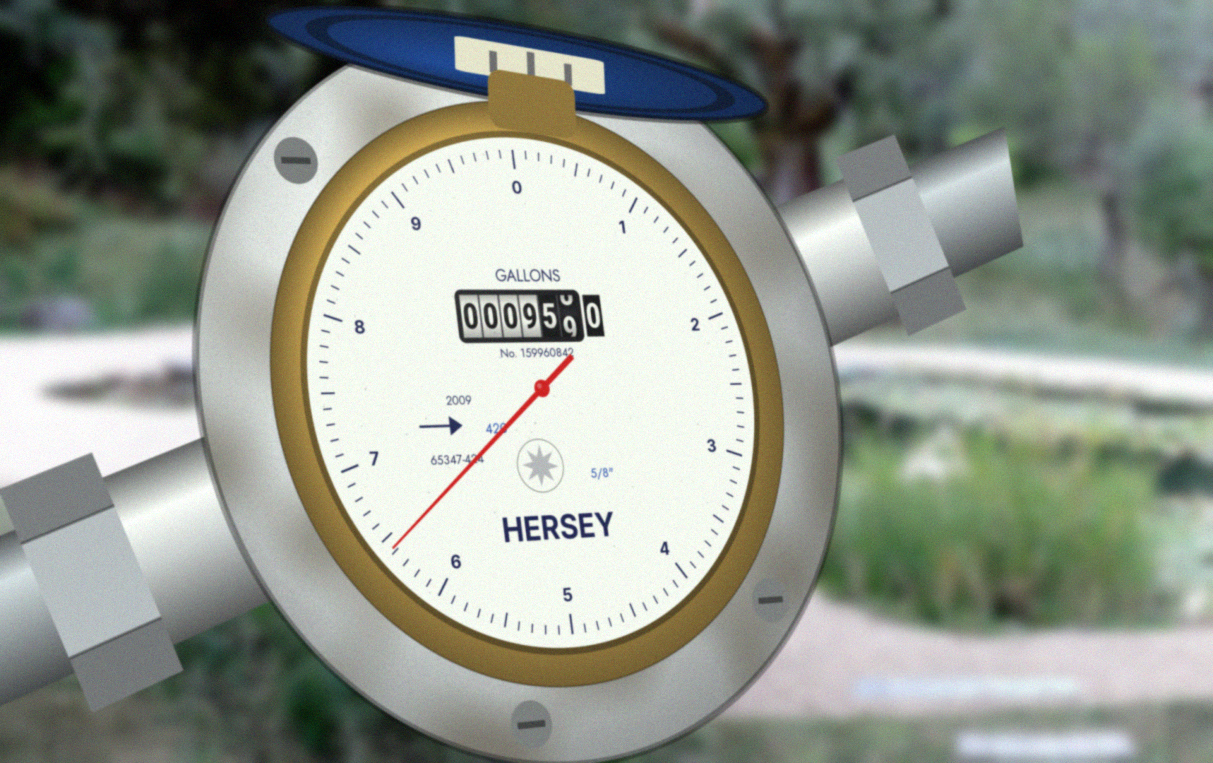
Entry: 9586.4 gal
